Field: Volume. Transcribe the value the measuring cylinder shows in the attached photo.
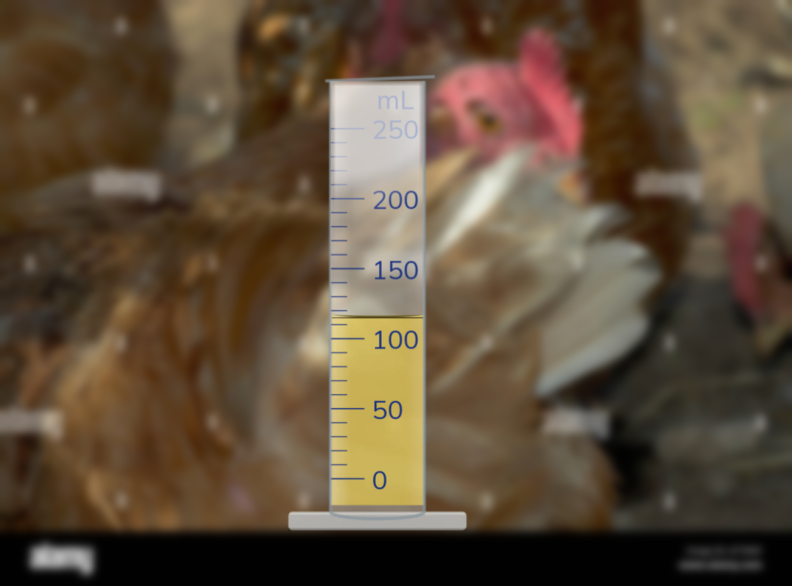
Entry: 115 mL
